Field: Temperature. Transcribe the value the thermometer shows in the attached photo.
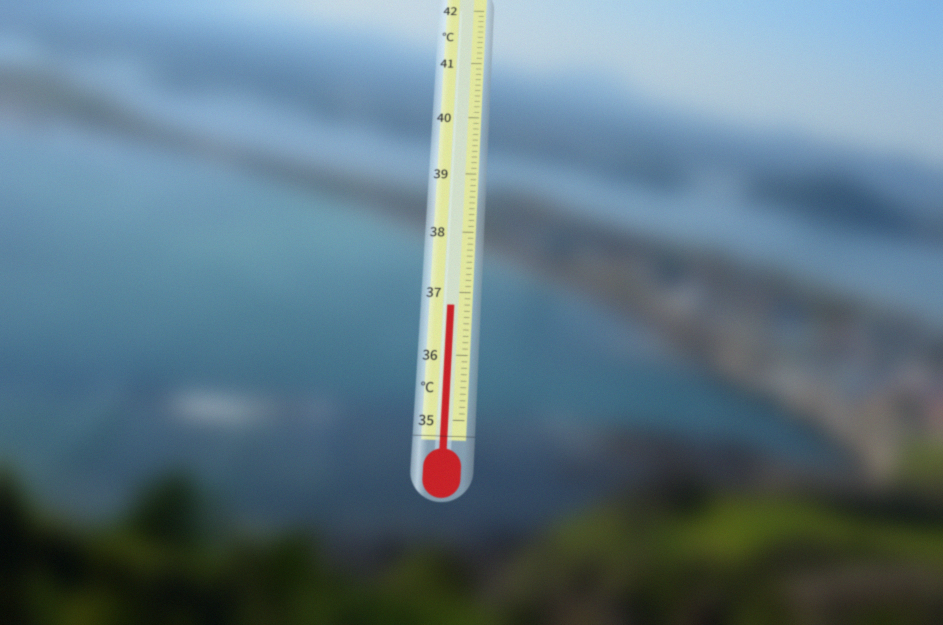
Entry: 36.8 °C
